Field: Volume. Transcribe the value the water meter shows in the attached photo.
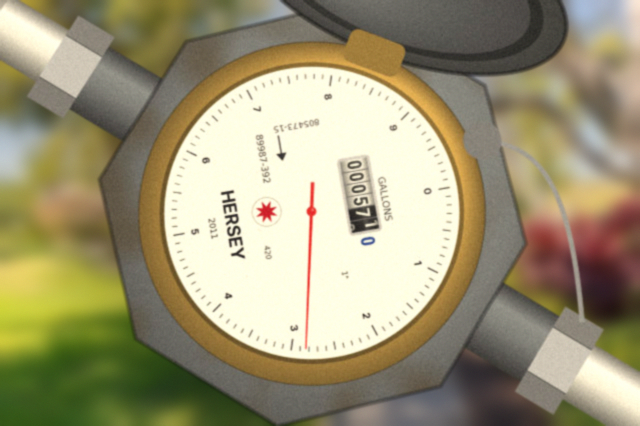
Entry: 5712.8 gal
